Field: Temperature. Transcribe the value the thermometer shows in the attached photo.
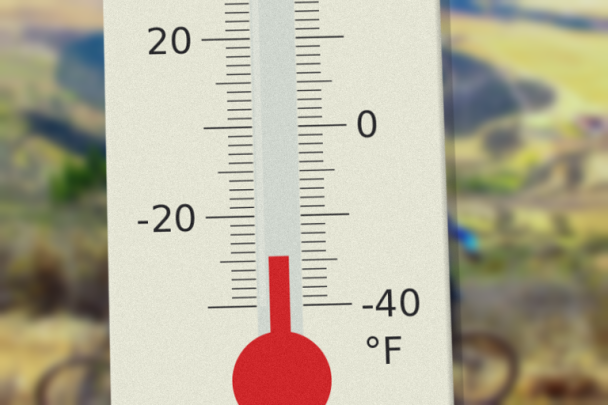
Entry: -29 °F
